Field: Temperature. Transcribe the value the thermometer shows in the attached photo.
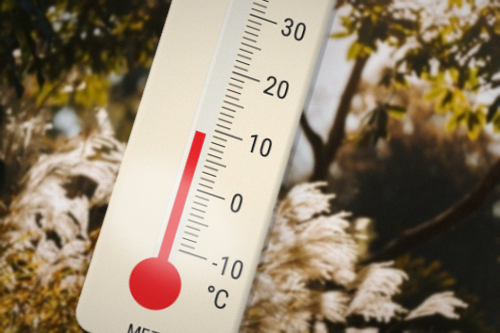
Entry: 9 °C
